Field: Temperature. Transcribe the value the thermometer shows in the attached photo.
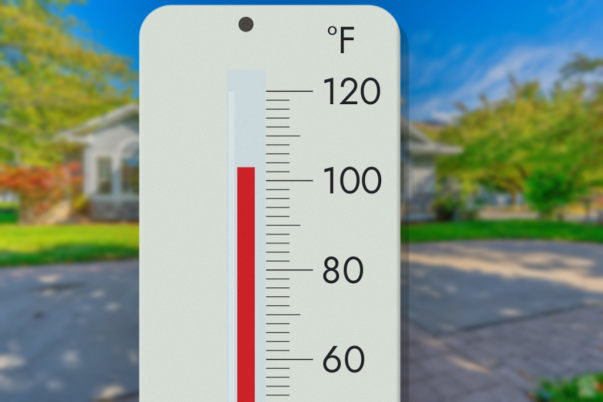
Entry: 103 °F
